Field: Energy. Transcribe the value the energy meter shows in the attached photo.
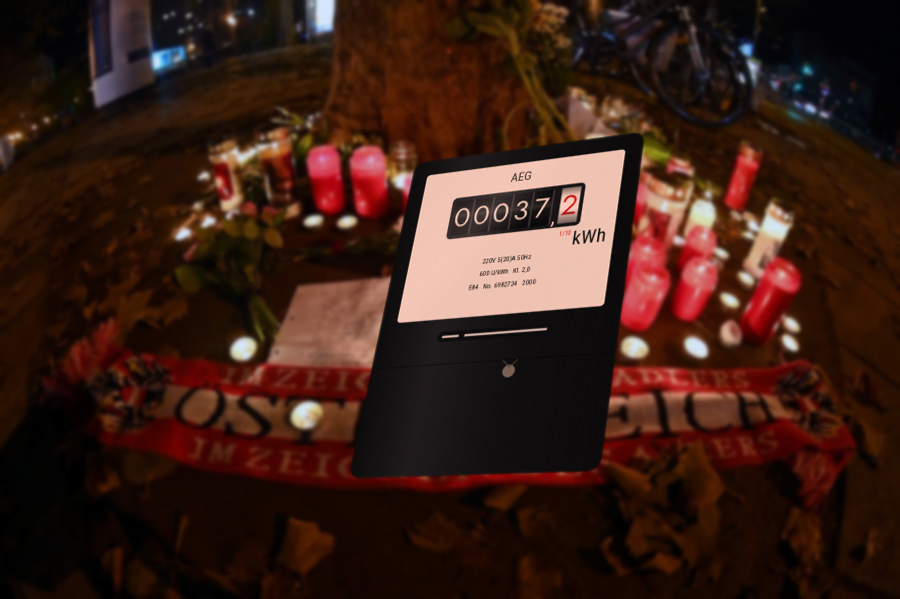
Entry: 37.2 kWh
